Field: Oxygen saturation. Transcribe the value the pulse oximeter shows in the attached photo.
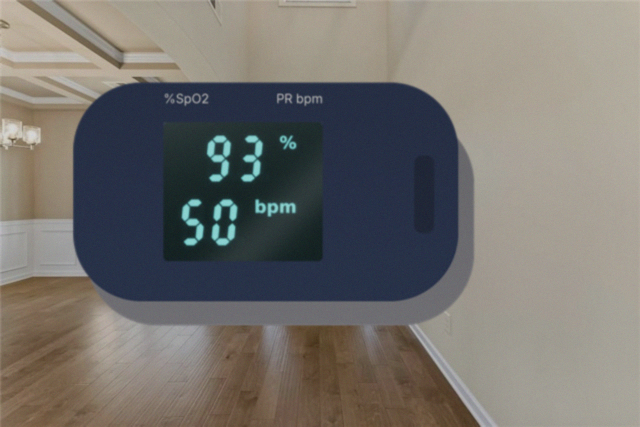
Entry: 93 %
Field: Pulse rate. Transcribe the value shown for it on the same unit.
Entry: 50 bpm
